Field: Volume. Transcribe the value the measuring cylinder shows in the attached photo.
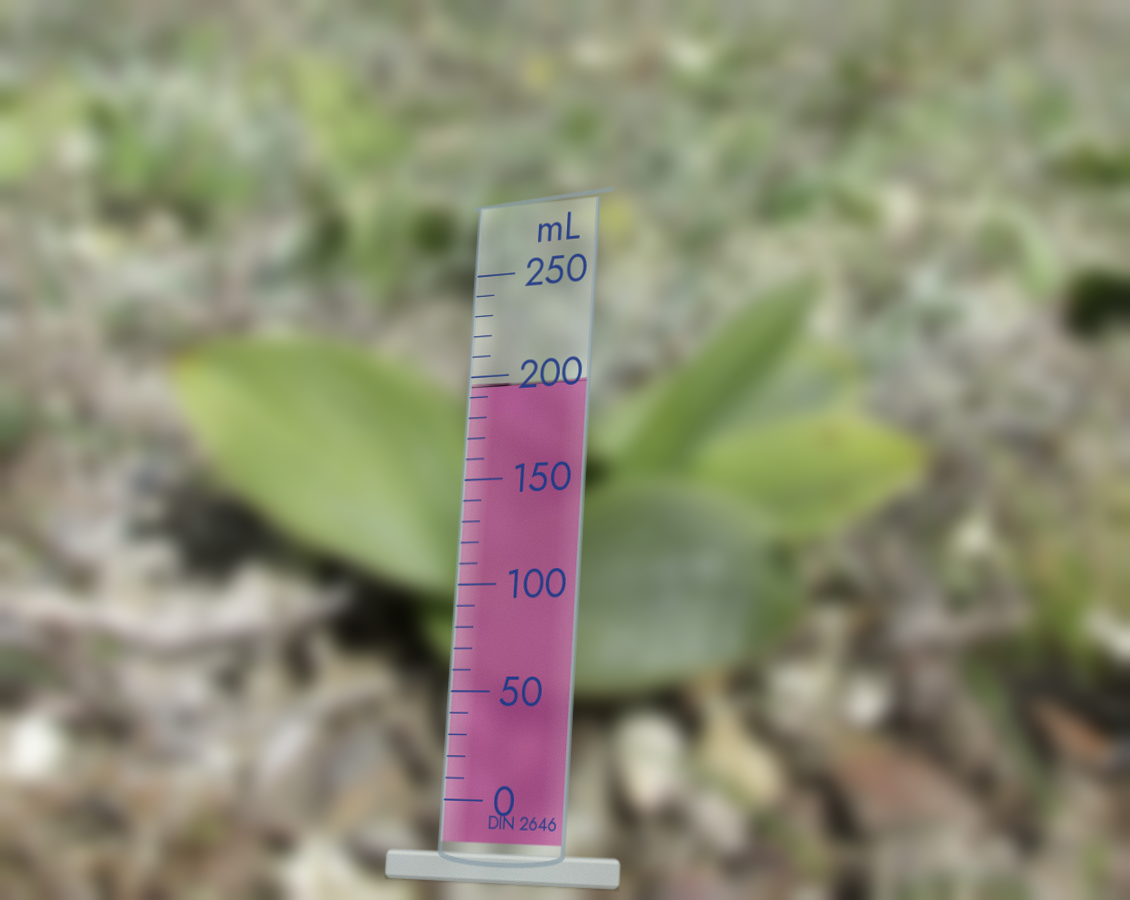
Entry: 195 mL
